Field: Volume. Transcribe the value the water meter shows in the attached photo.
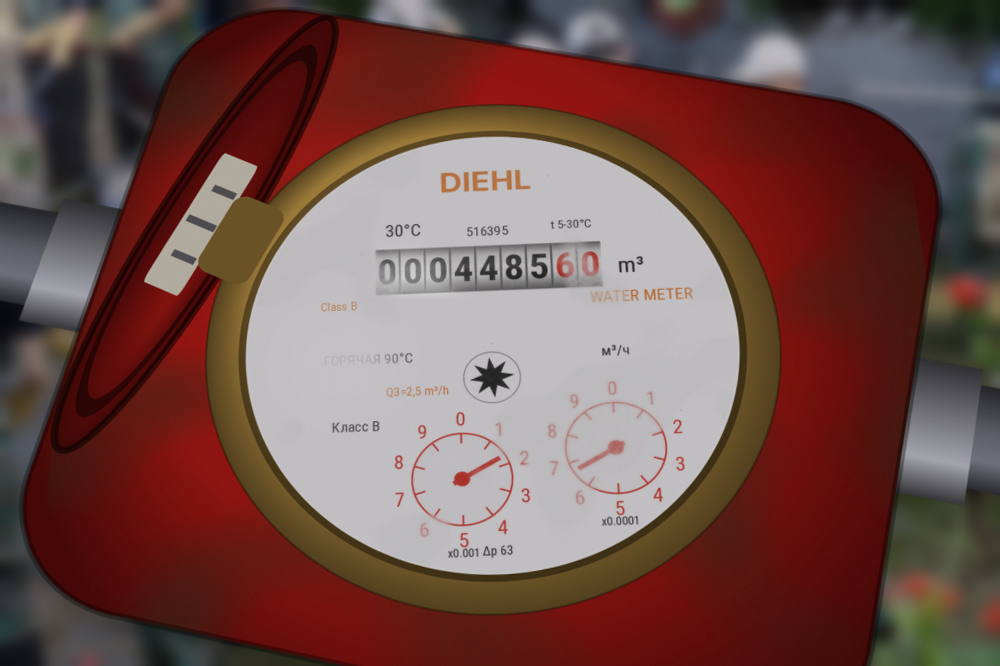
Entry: 4485.6016 m³
